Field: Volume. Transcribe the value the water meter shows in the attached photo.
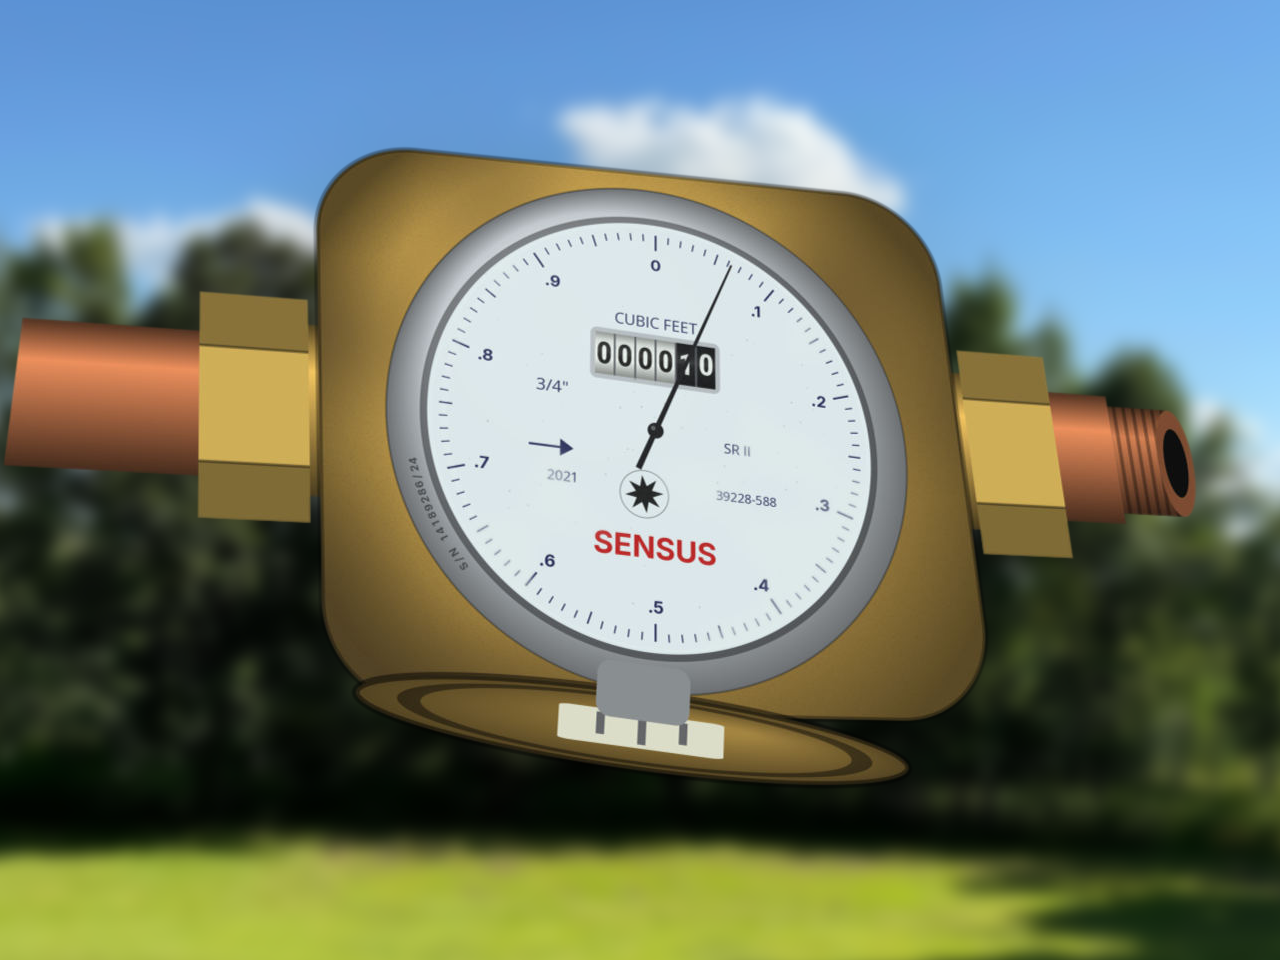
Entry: 10.06 ft³
